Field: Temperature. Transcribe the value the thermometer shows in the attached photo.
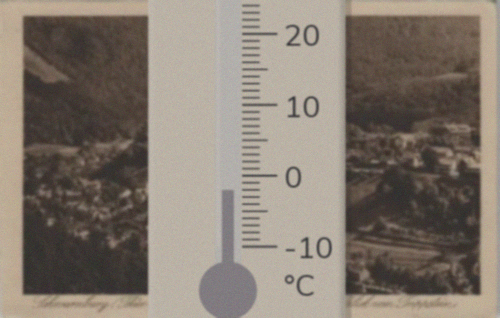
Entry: -2 °C
